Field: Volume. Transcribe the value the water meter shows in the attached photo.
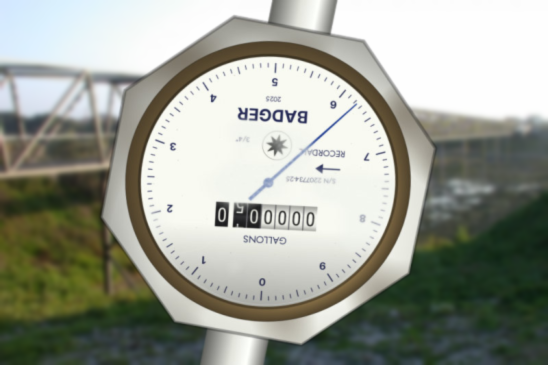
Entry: 46.2 gal
